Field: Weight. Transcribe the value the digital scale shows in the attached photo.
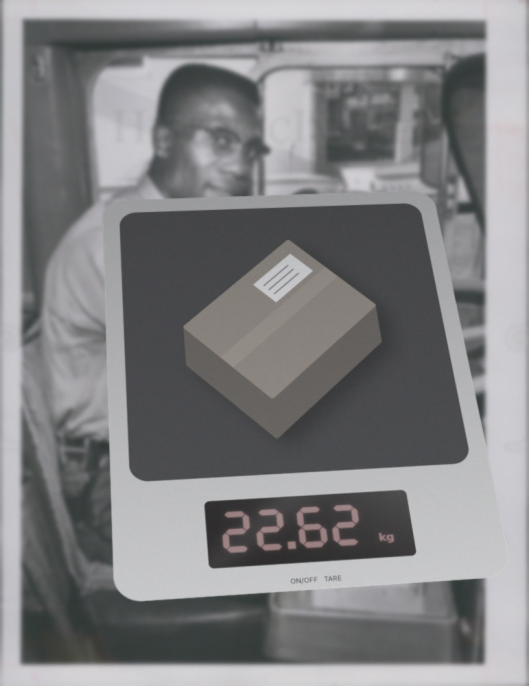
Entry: 22.62 kg
